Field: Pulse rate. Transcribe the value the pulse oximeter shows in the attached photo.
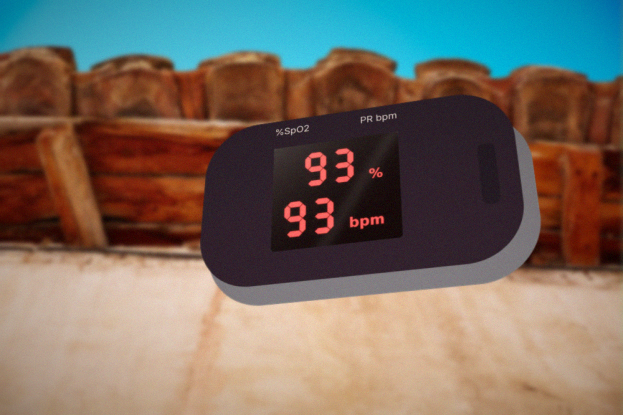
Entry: 93 bpm
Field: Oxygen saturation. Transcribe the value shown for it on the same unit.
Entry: 93 %
